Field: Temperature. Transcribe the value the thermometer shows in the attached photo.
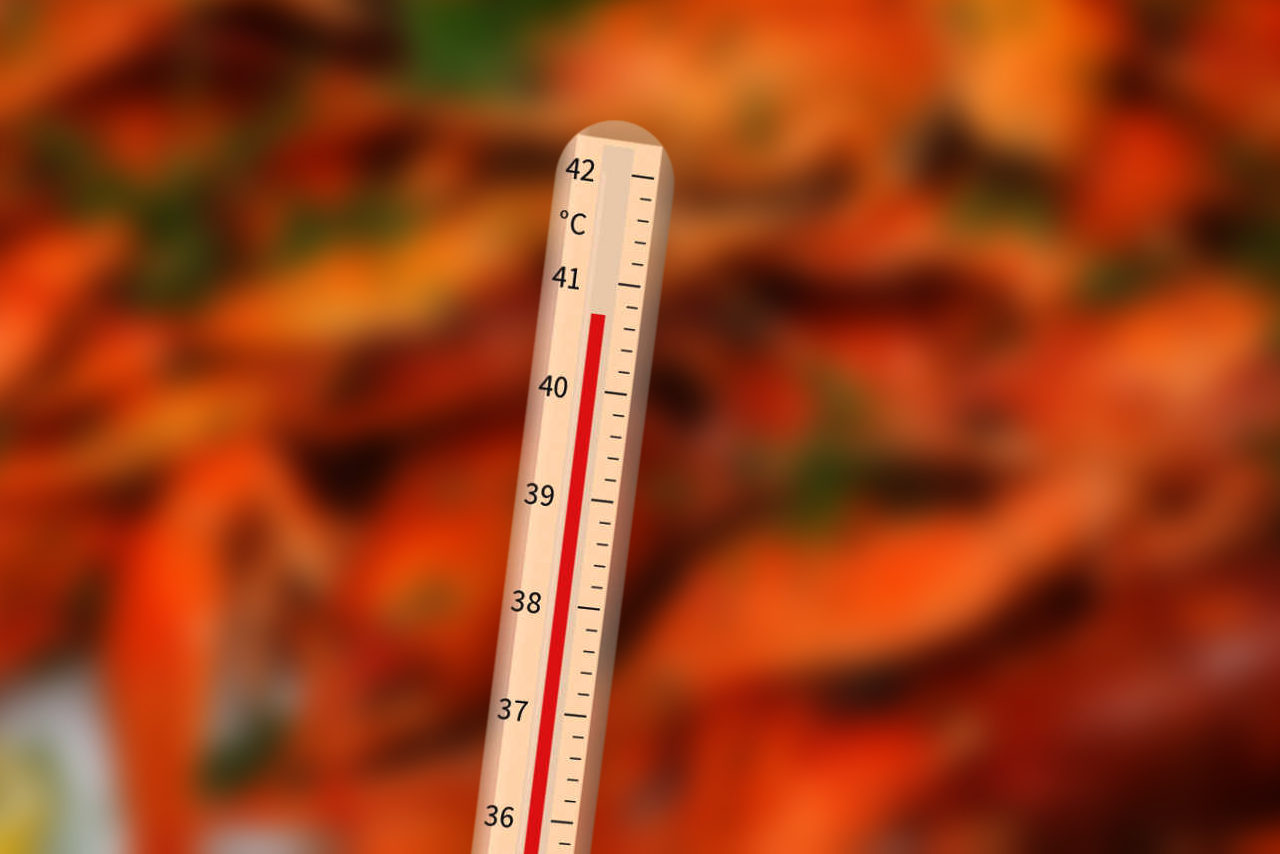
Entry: 40.7 °C
